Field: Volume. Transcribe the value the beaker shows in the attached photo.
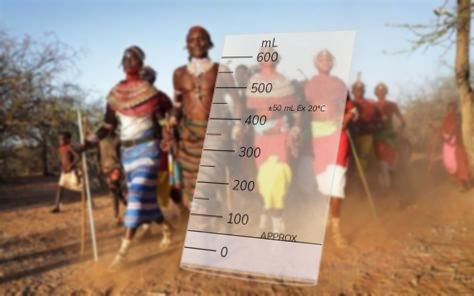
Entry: 50 mL
